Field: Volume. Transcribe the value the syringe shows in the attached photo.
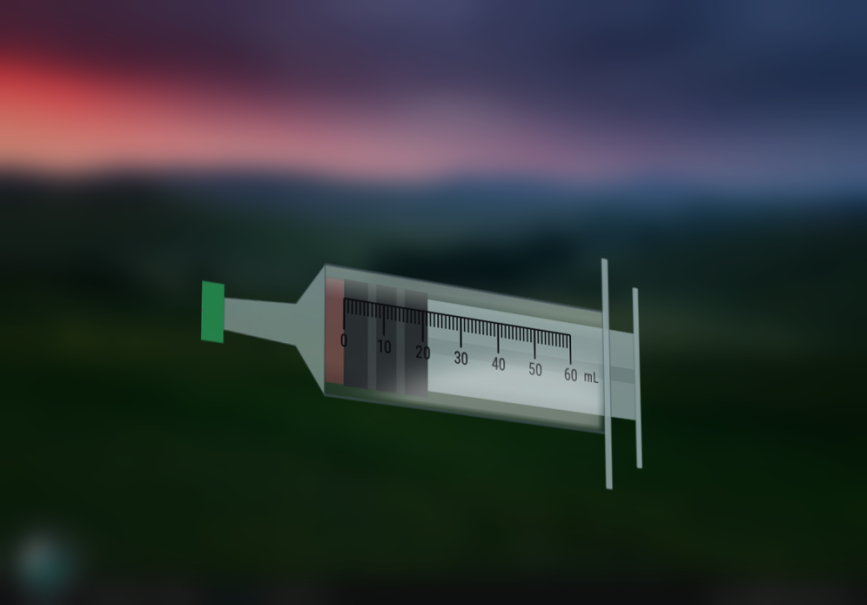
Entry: 0 mL
